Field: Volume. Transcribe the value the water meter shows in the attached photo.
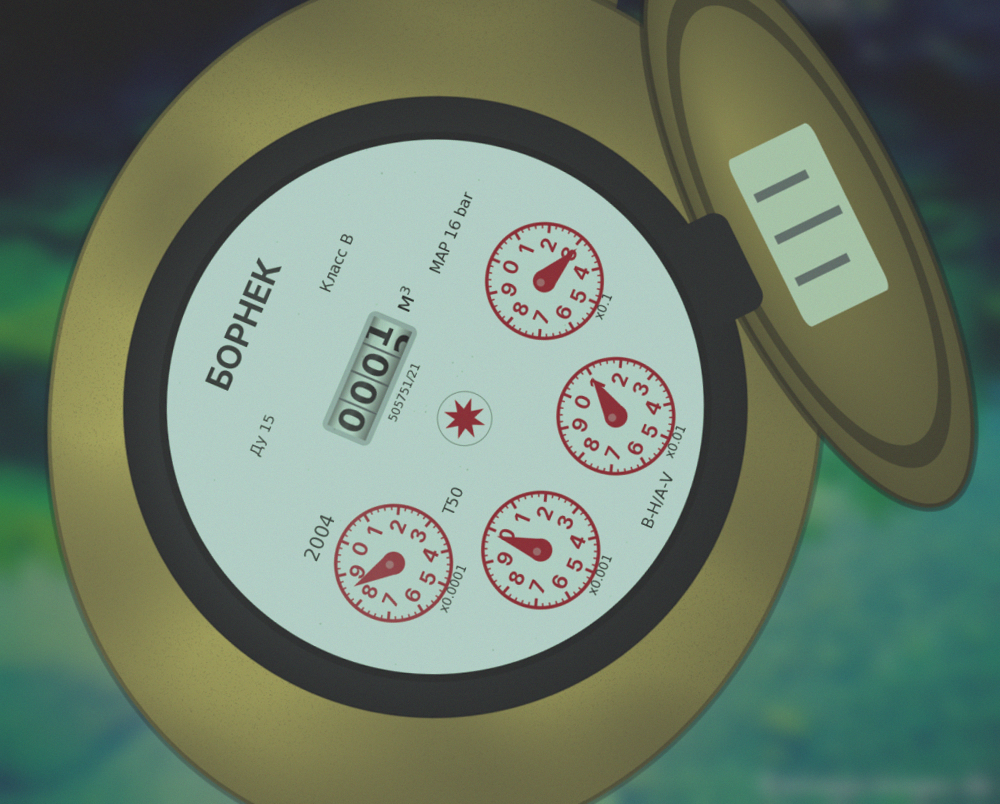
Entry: 1.3098 m³
